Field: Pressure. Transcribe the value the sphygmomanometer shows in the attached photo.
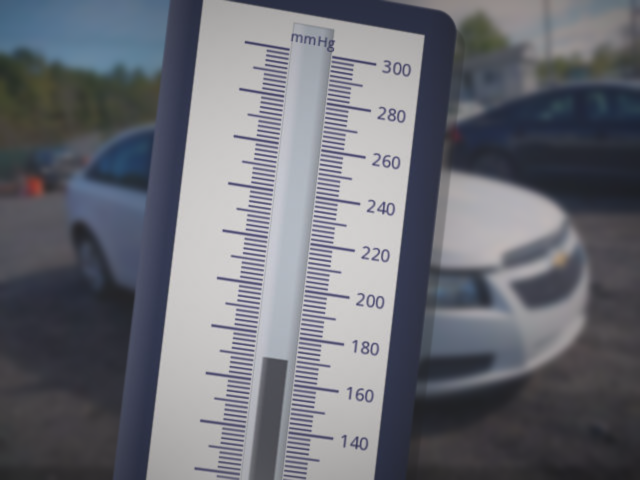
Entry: 170 mmHg
